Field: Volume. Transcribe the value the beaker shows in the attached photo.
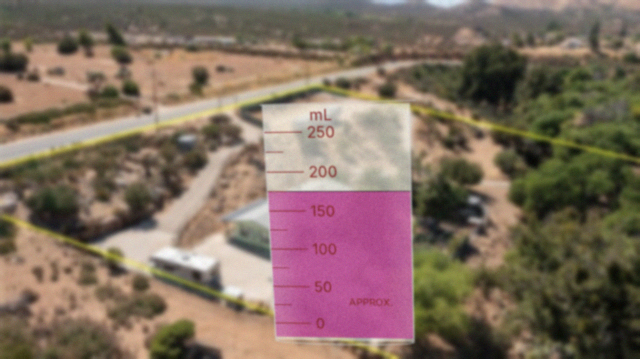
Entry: 175 mL
